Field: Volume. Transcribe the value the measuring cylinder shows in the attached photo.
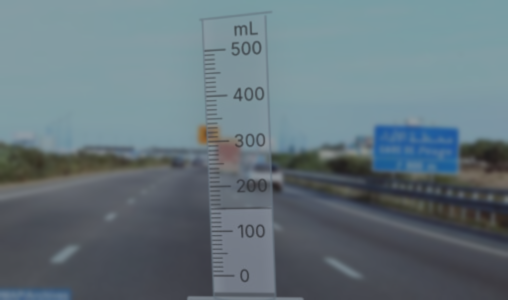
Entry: 150 mL
